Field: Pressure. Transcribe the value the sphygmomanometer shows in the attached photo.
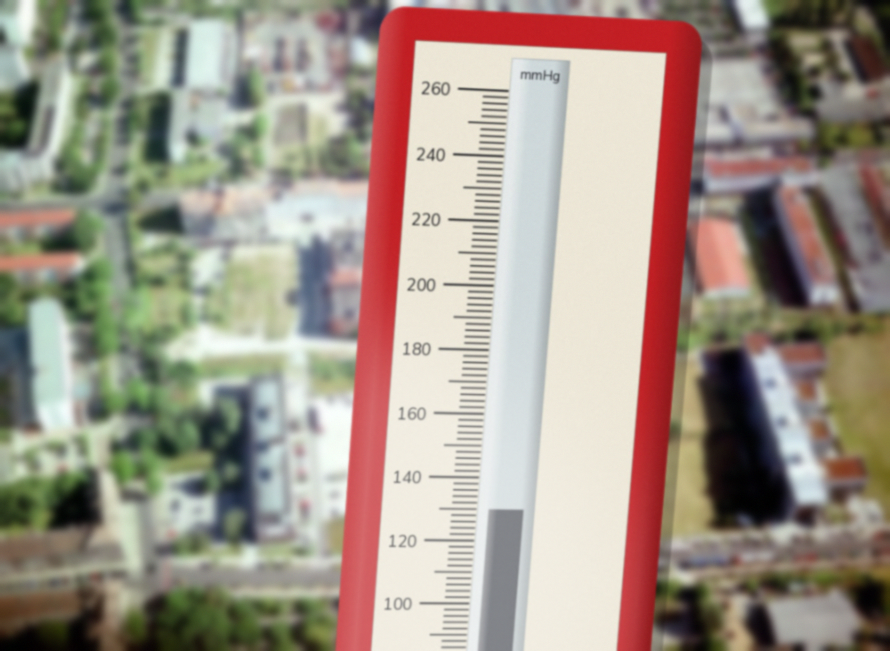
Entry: 130 mmHg
